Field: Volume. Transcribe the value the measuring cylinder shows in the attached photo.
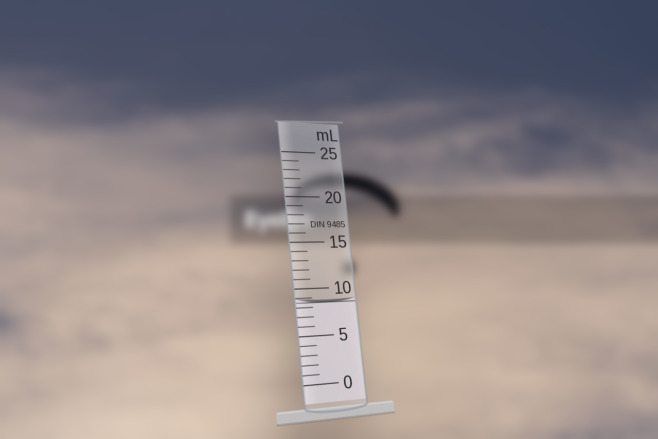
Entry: 8.5 mL
